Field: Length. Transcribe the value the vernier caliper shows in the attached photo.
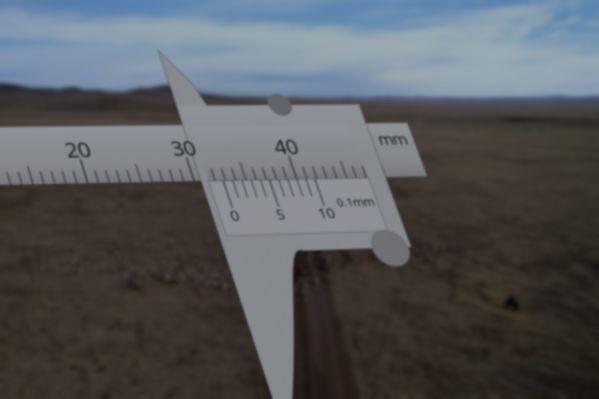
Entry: 32.8 mm
